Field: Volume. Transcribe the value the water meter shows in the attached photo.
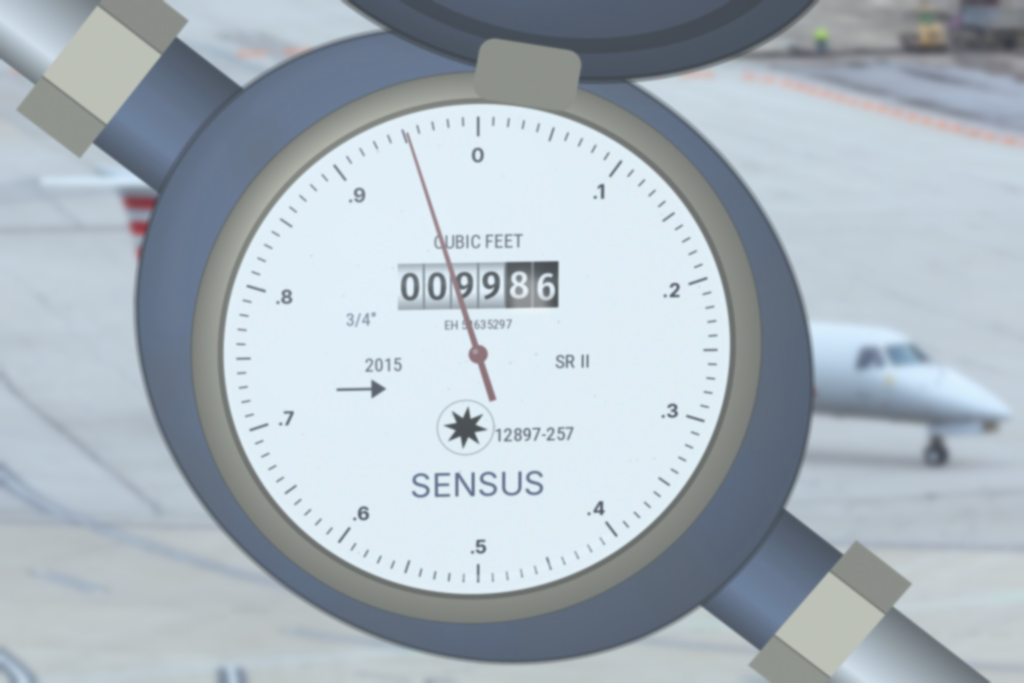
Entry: 9985.95 ft³
